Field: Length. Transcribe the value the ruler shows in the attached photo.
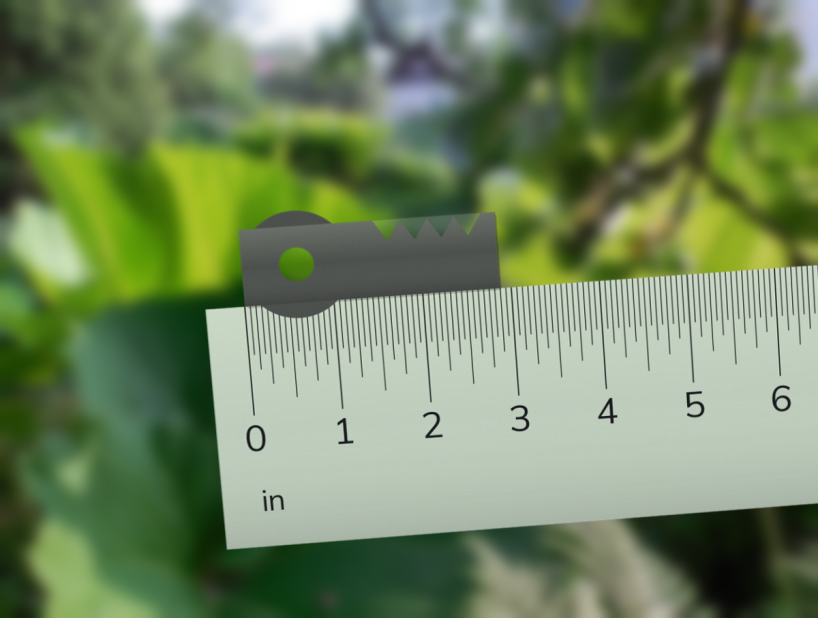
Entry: 2.875 in
